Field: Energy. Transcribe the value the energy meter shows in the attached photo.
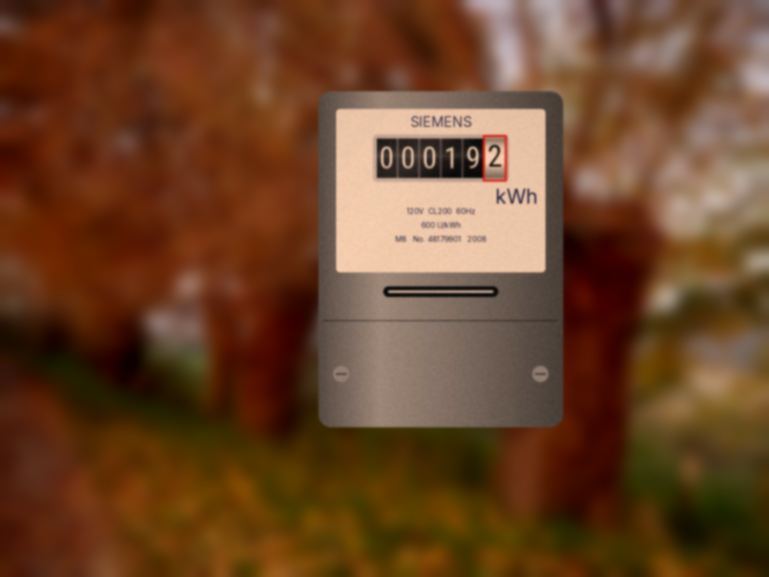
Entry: 19.2 kWh
